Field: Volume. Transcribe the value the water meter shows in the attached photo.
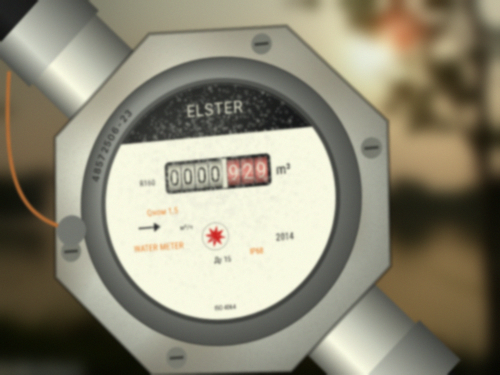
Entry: 0.929 m³
